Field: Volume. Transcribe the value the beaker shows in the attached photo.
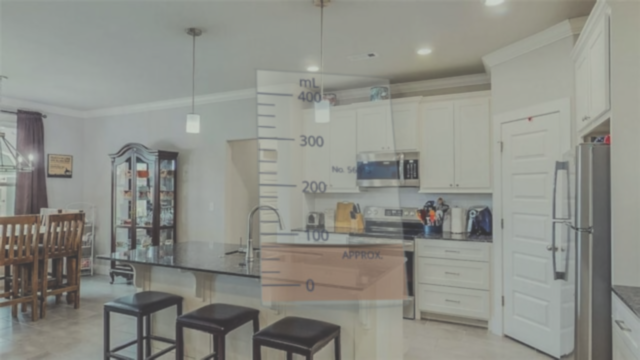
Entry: 75 mL
